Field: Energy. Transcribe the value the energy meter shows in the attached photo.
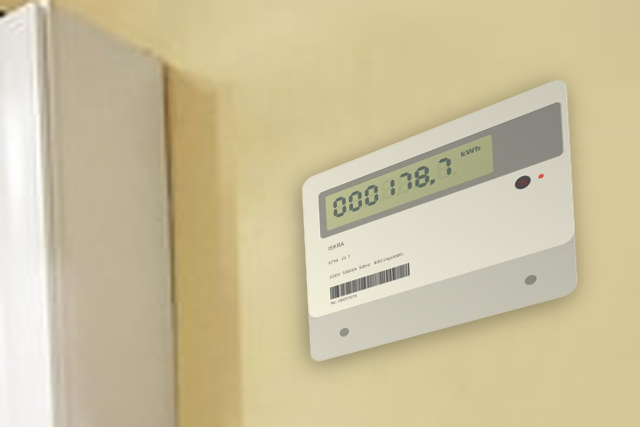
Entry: 178.7 kWh
